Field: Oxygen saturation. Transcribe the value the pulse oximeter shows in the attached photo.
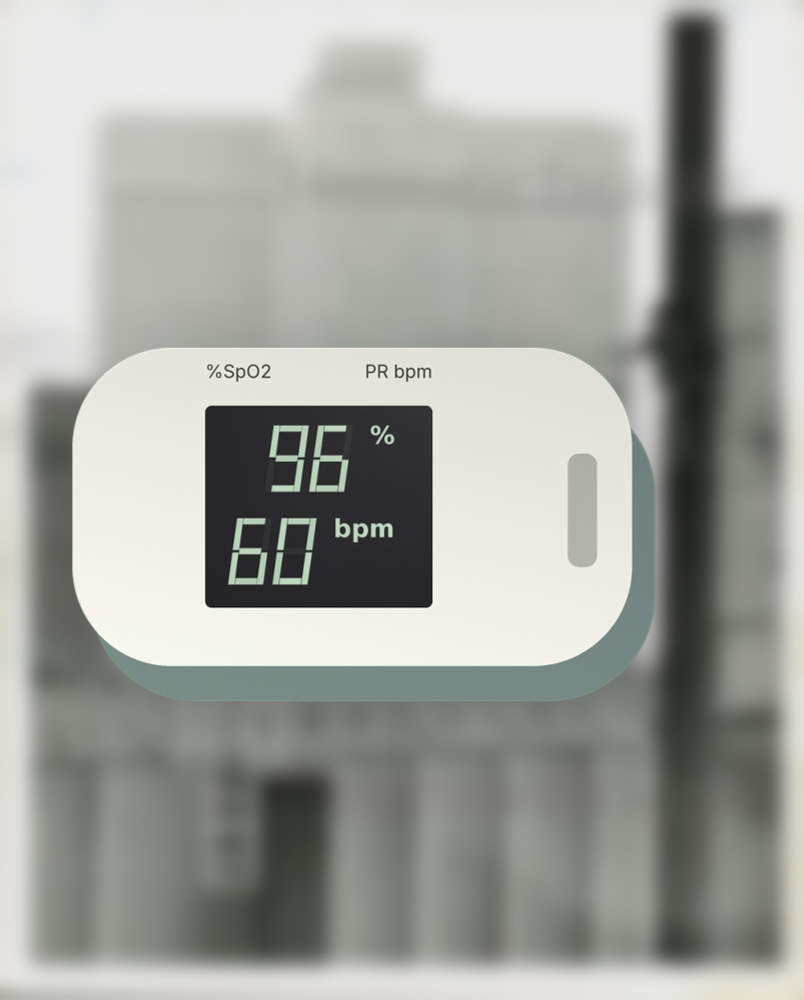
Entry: 96 %
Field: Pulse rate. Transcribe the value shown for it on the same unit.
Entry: 60 bpm
